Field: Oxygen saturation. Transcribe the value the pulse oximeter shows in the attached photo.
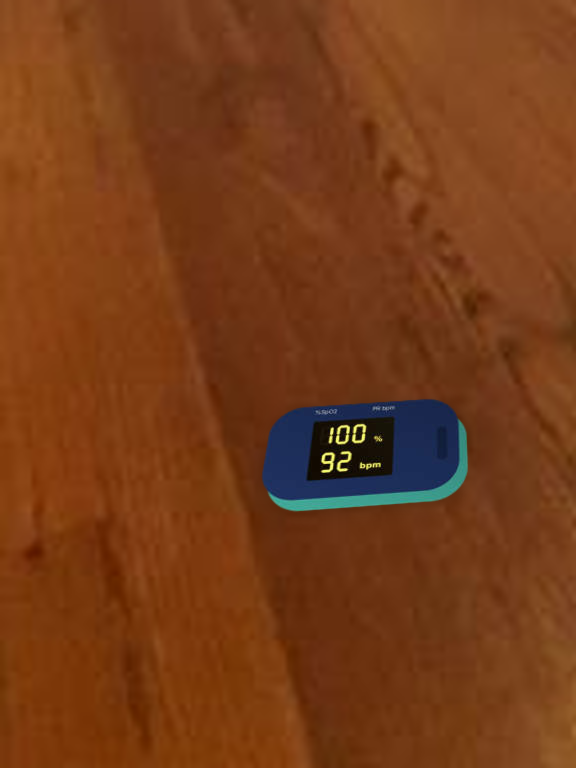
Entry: 100 %
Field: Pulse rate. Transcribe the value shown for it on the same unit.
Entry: 92 bpm
